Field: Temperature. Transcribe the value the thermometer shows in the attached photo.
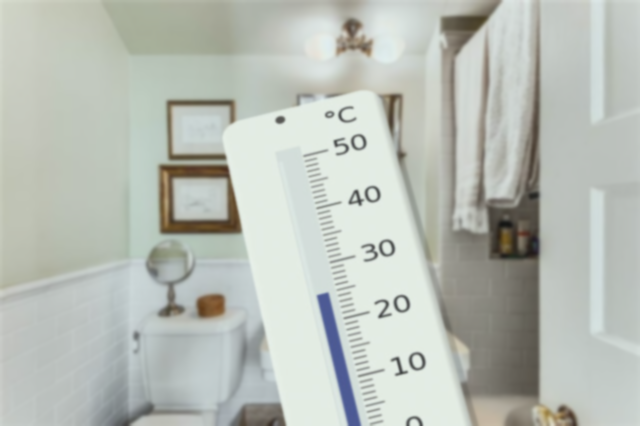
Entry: 25 °C
